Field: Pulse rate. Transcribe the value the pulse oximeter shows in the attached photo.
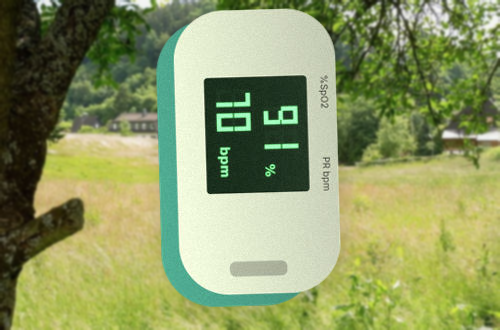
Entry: 70 bpm
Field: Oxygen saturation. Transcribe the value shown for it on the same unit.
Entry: 91 %
